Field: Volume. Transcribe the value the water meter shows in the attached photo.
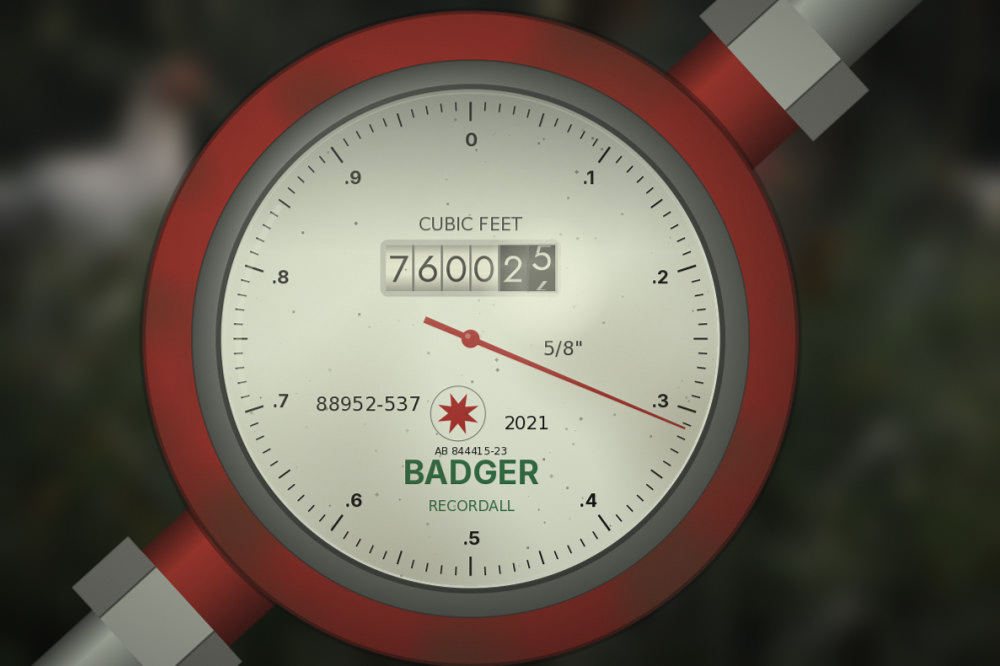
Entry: 760025.31 ft³
